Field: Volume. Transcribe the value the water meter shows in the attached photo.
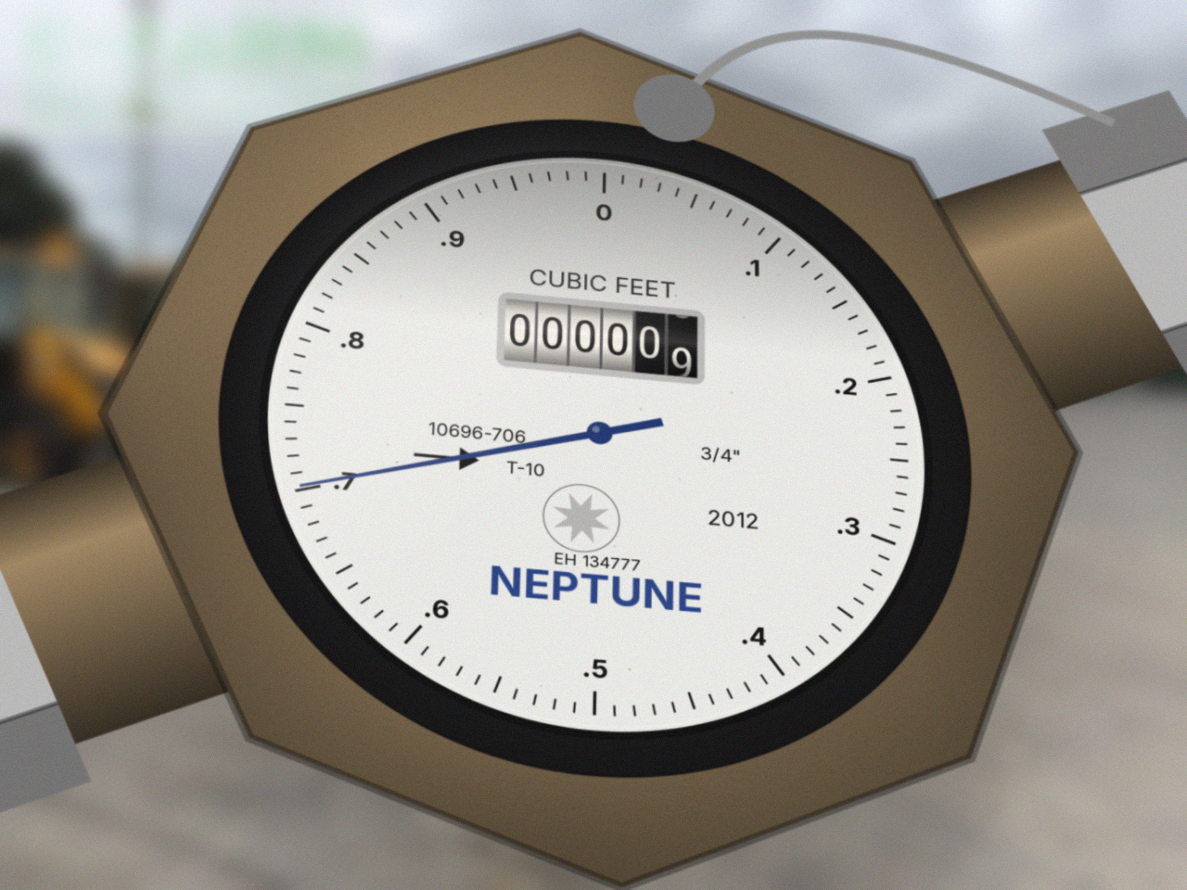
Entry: 8.70 ft³
